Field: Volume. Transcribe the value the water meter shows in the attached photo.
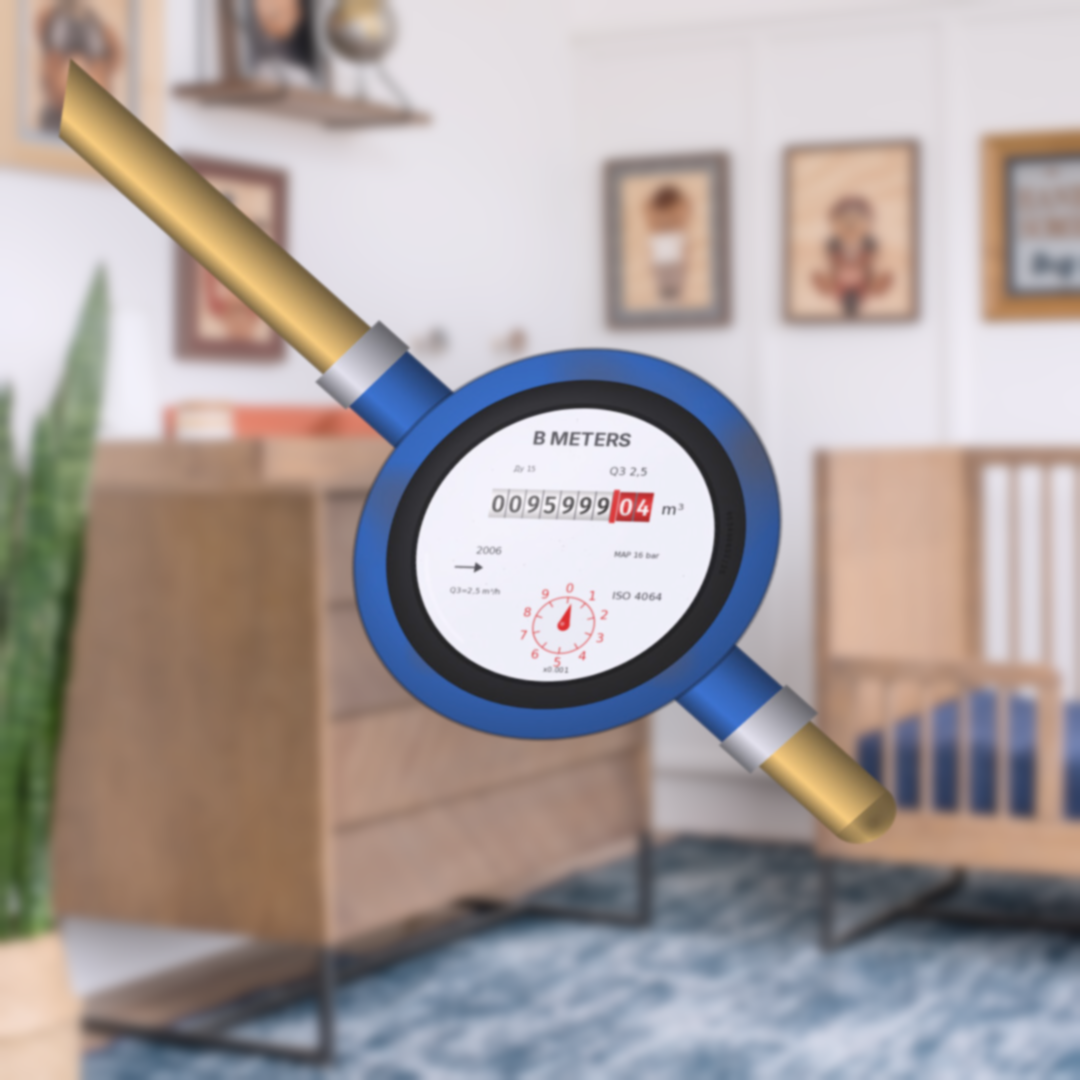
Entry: 95999.040 m³
